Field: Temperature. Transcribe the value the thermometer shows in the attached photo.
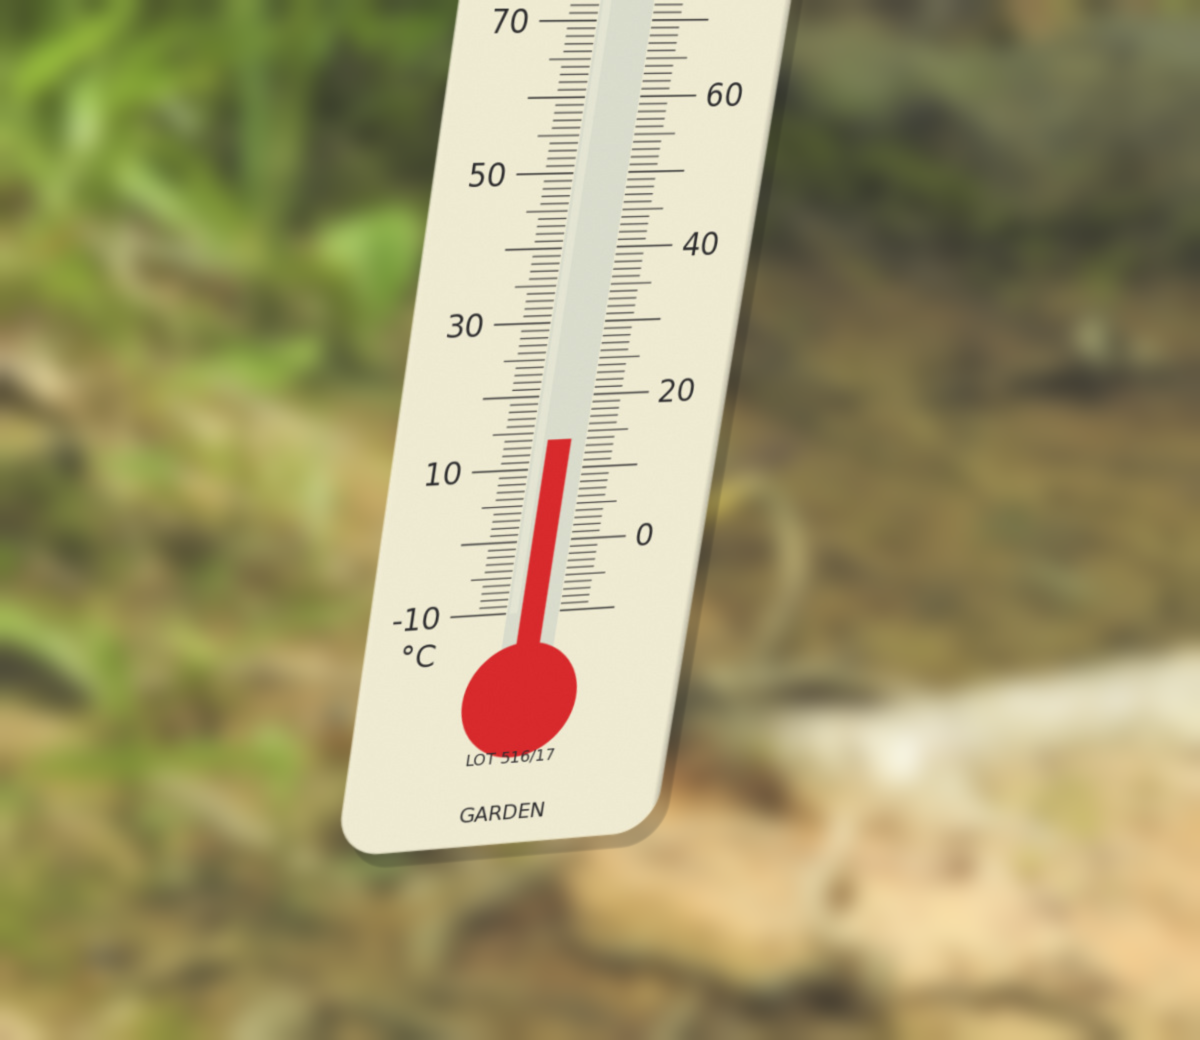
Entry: 14 °C
